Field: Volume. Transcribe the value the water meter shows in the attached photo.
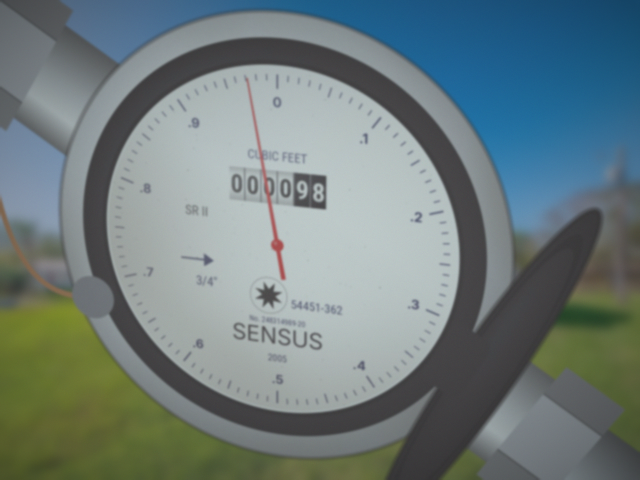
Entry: 97.97 ft³
